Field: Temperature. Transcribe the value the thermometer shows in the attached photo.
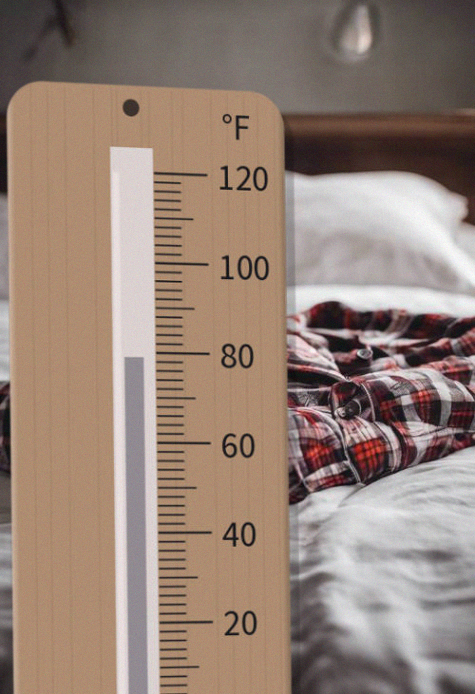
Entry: 79 °F
